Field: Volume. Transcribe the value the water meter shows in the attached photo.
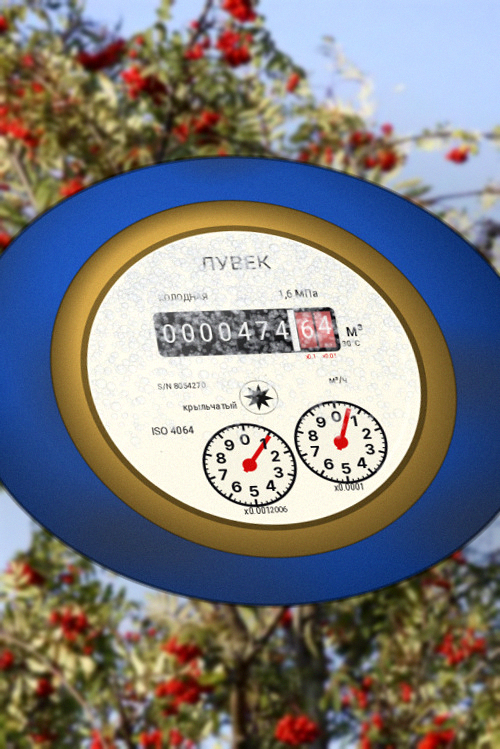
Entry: 474.6410 m³
